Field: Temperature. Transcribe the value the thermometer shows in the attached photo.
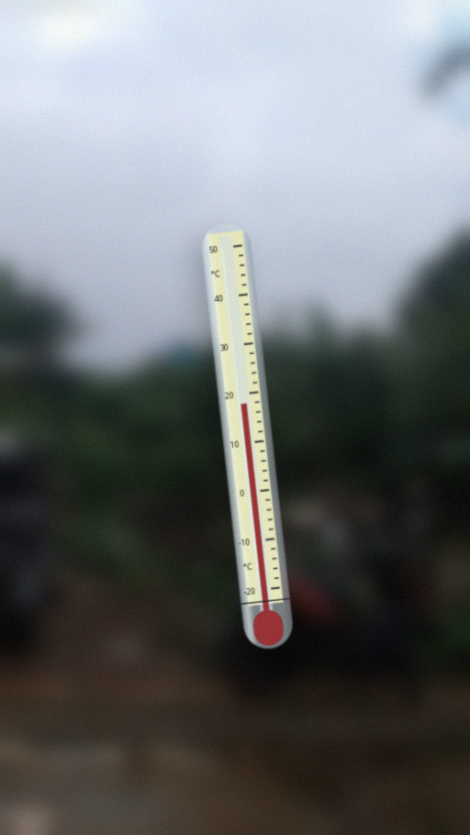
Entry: 18 °C
